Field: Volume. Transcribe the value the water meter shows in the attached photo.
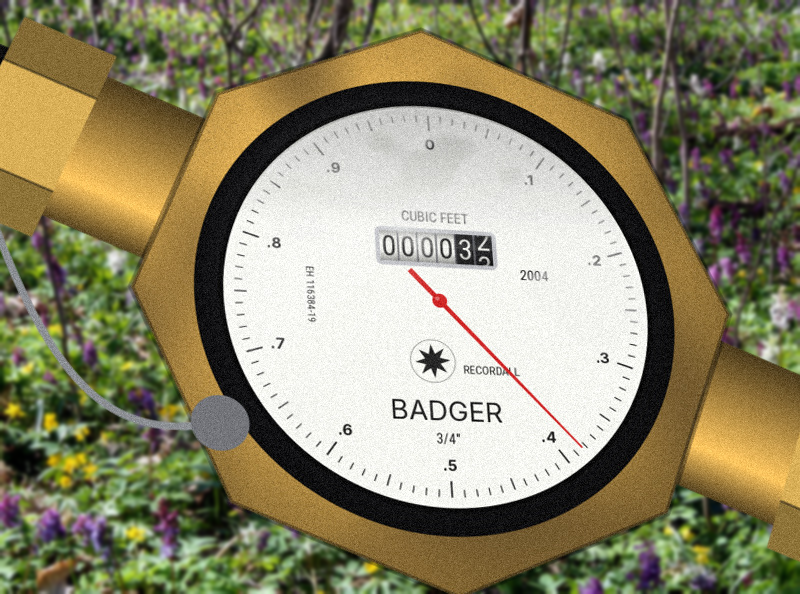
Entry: 32.38 ft³
